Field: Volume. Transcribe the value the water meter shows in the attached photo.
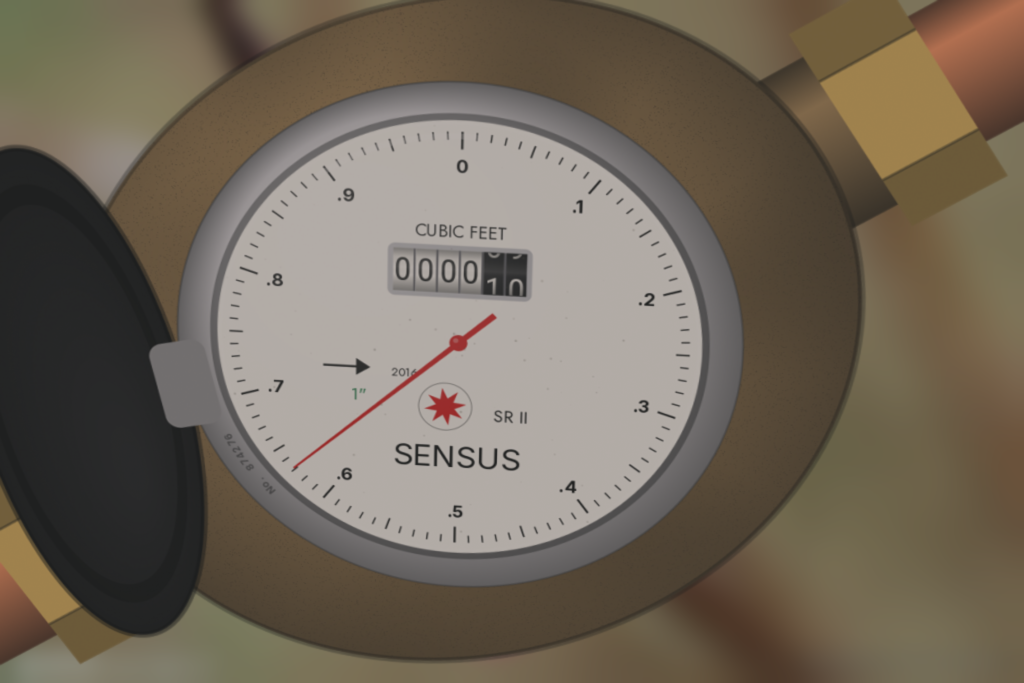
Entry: 9.63 ft³
